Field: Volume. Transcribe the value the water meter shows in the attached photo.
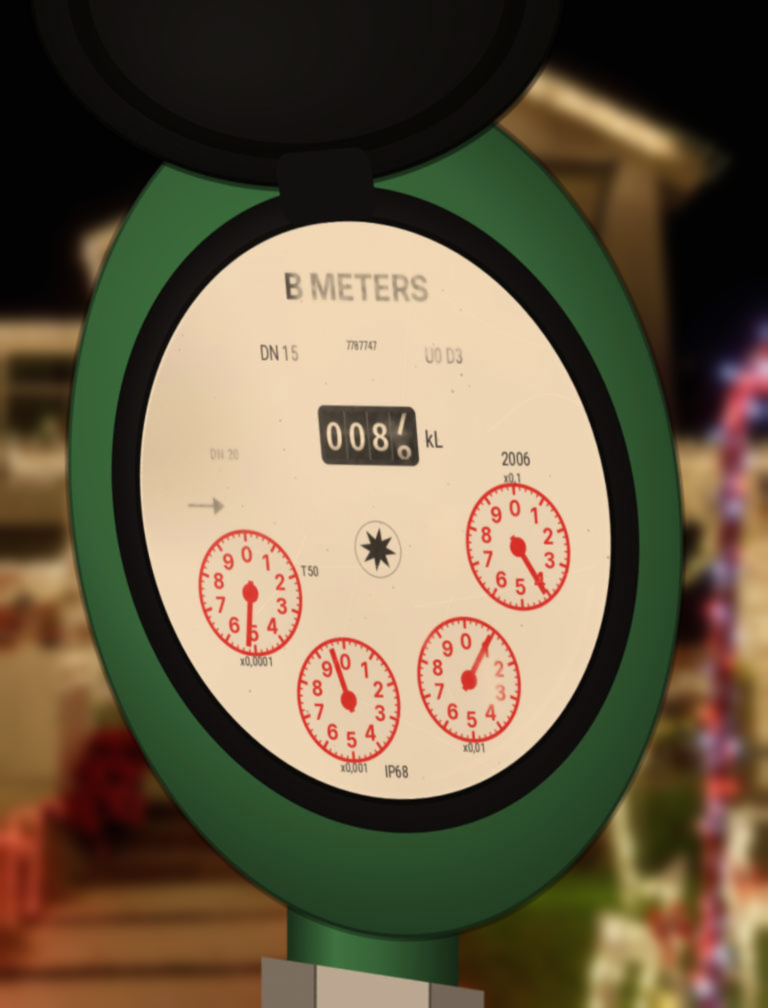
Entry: 87.4095 kL
